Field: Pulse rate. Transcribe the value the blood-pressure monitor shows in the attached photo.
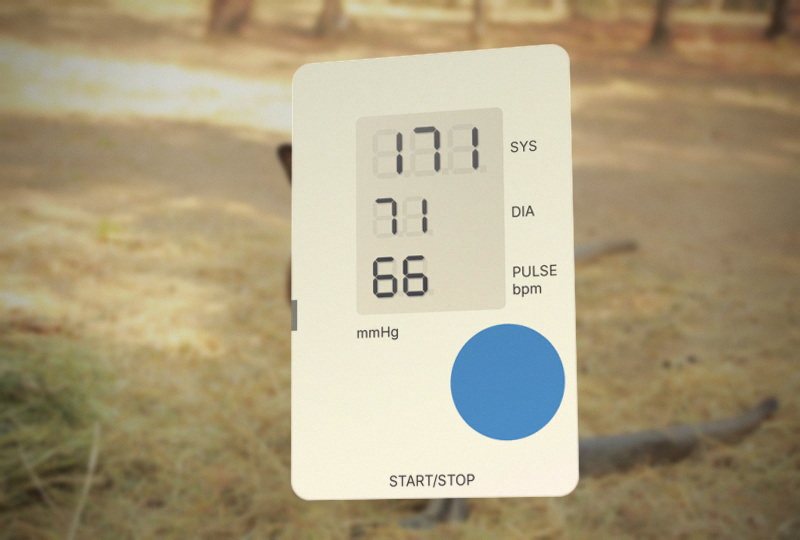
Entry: 66 bpm
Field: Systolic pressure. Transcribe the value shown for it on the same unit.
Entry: 171 mmHg
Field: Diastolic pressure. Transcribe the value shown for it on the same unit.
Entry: 71 mmHg
